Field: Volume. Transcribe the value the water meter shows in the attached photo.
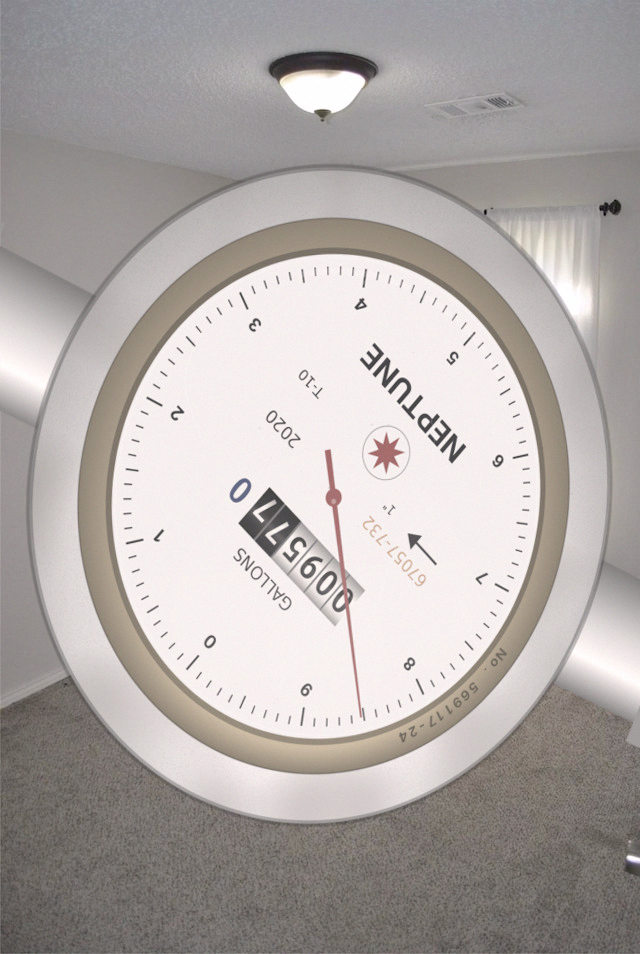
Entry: 95768.5 gal
